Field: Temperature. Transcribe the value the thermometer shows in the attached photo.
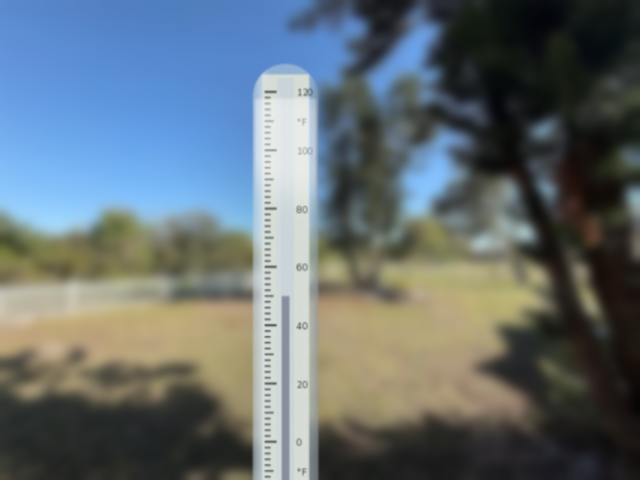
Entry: 50 °F
